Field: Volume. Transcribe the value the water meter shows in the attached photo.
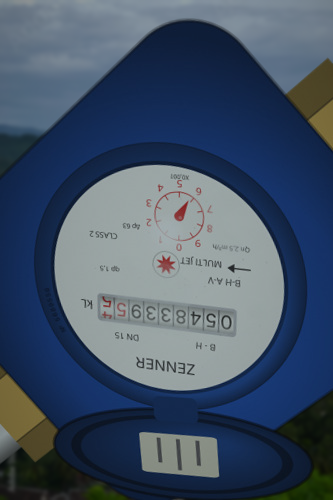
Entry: 548339.545 kL
